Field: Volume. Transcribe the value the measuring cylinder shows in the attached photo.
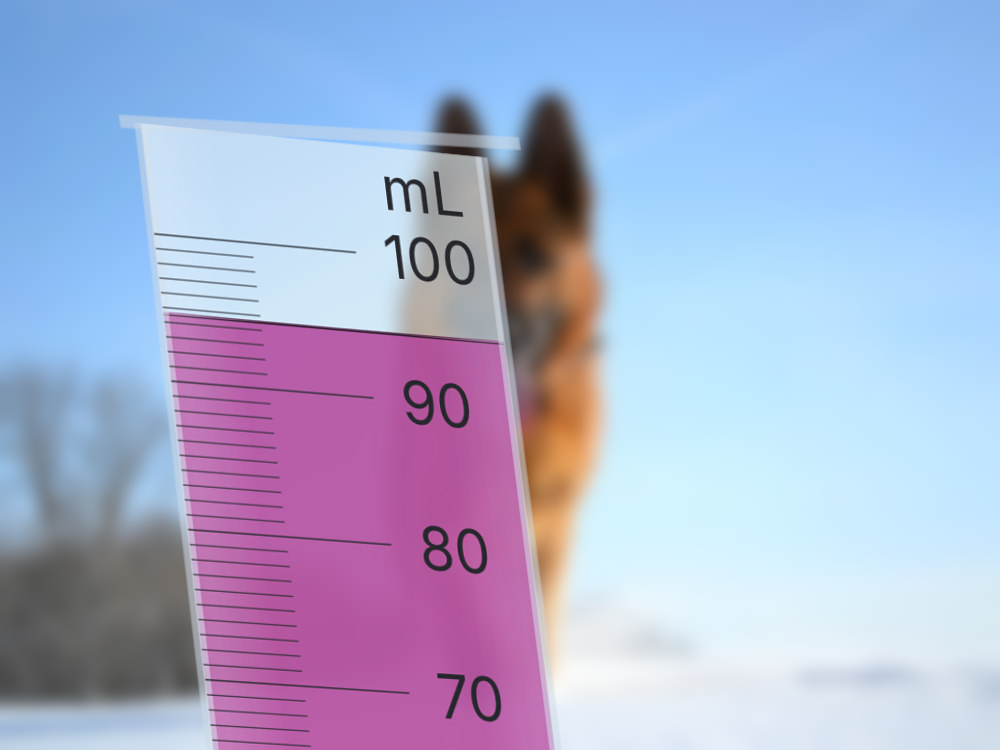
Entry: 94.5 mL
